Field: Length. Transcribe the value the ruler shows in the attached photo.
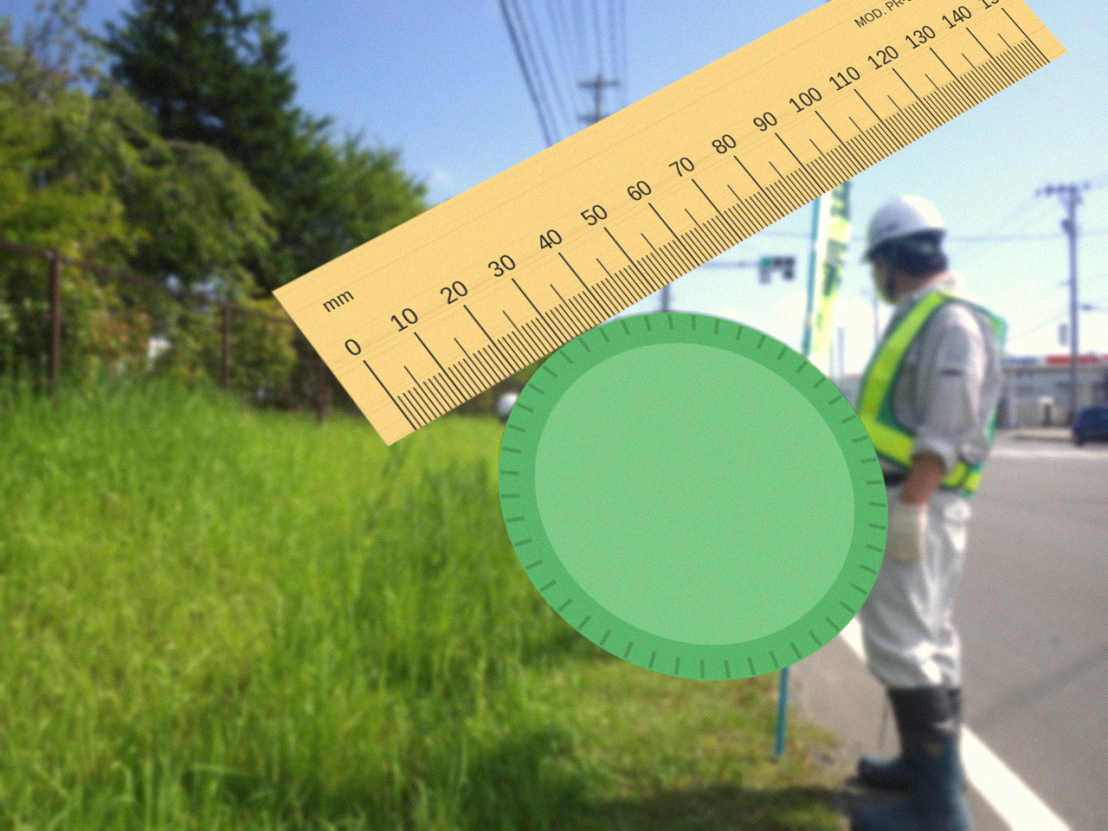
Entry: 66 mm
